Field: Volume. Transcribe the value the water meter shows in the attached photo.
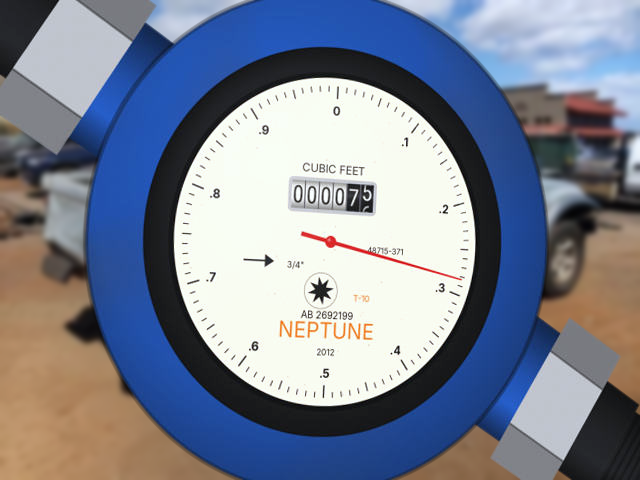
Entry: 75.28 ft³
